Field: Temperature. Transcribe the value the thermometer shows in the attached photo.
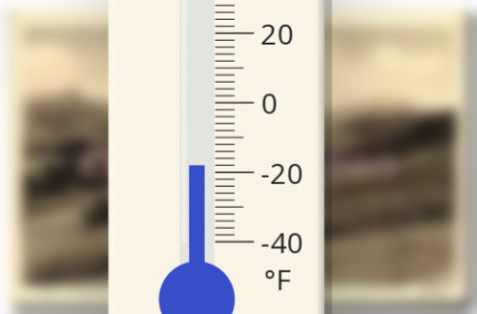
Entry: -18 °F
